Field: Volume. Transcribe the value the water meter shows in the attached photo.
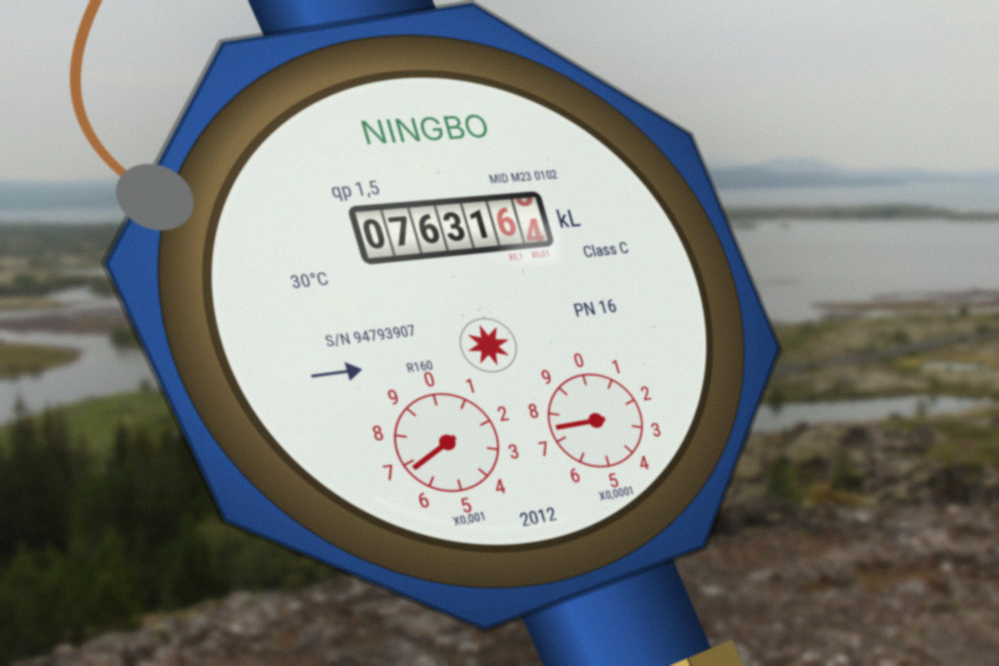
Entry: 7631.6367 kL
